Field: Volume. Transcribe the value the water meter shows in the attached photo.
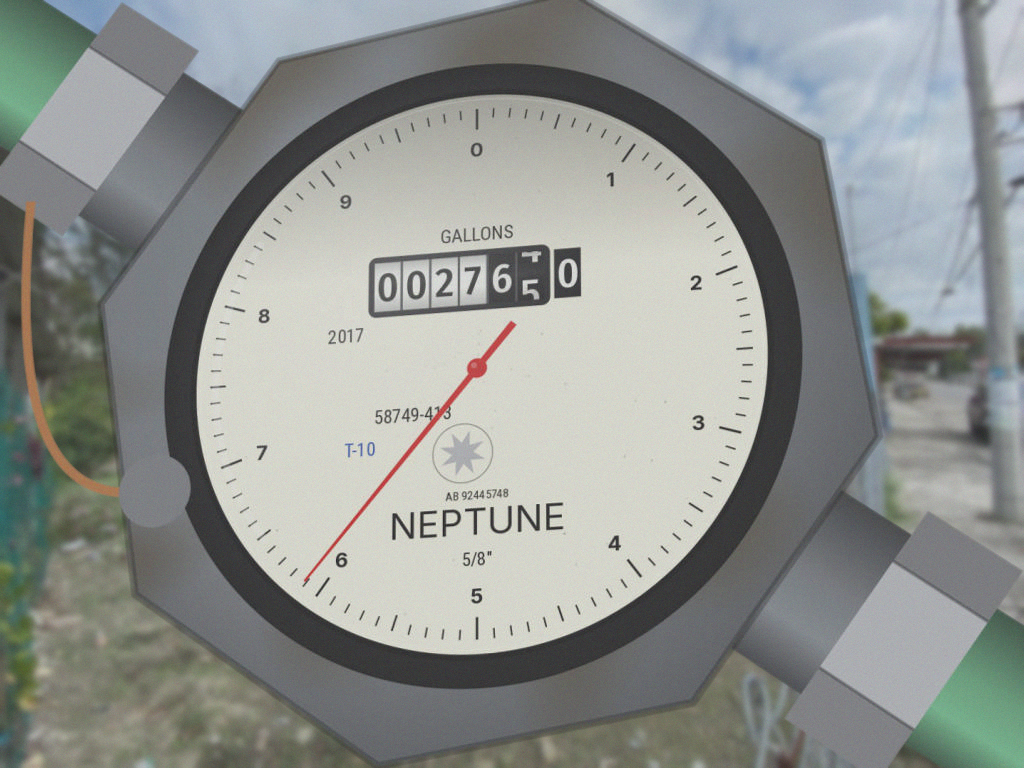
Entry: 27646.1 gal
